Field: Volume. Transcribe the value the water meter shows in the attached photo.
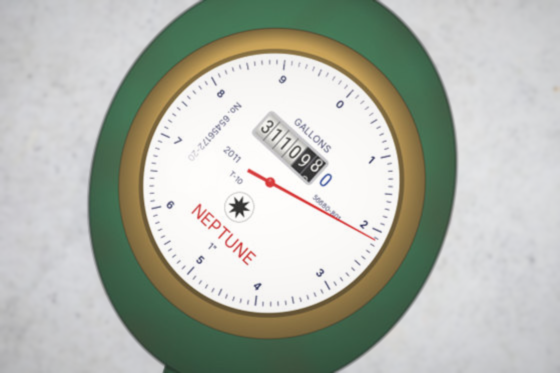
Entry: 3110982.1 gal
